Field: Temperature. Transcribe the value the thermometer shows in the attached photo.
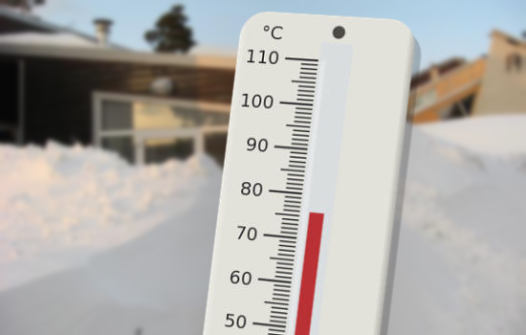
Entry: 76 °C
